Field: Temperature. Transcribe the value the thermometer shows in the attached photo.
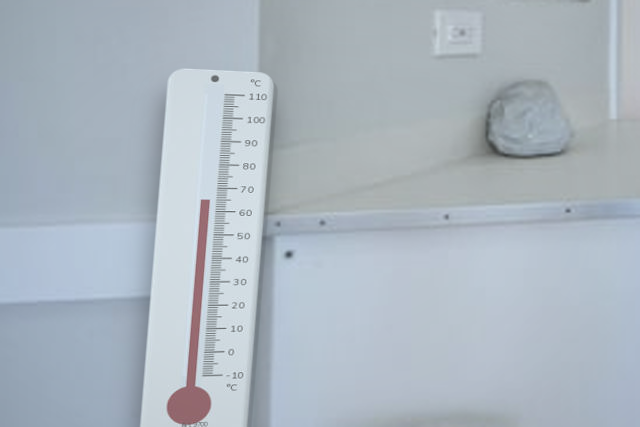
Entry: 65 °C
